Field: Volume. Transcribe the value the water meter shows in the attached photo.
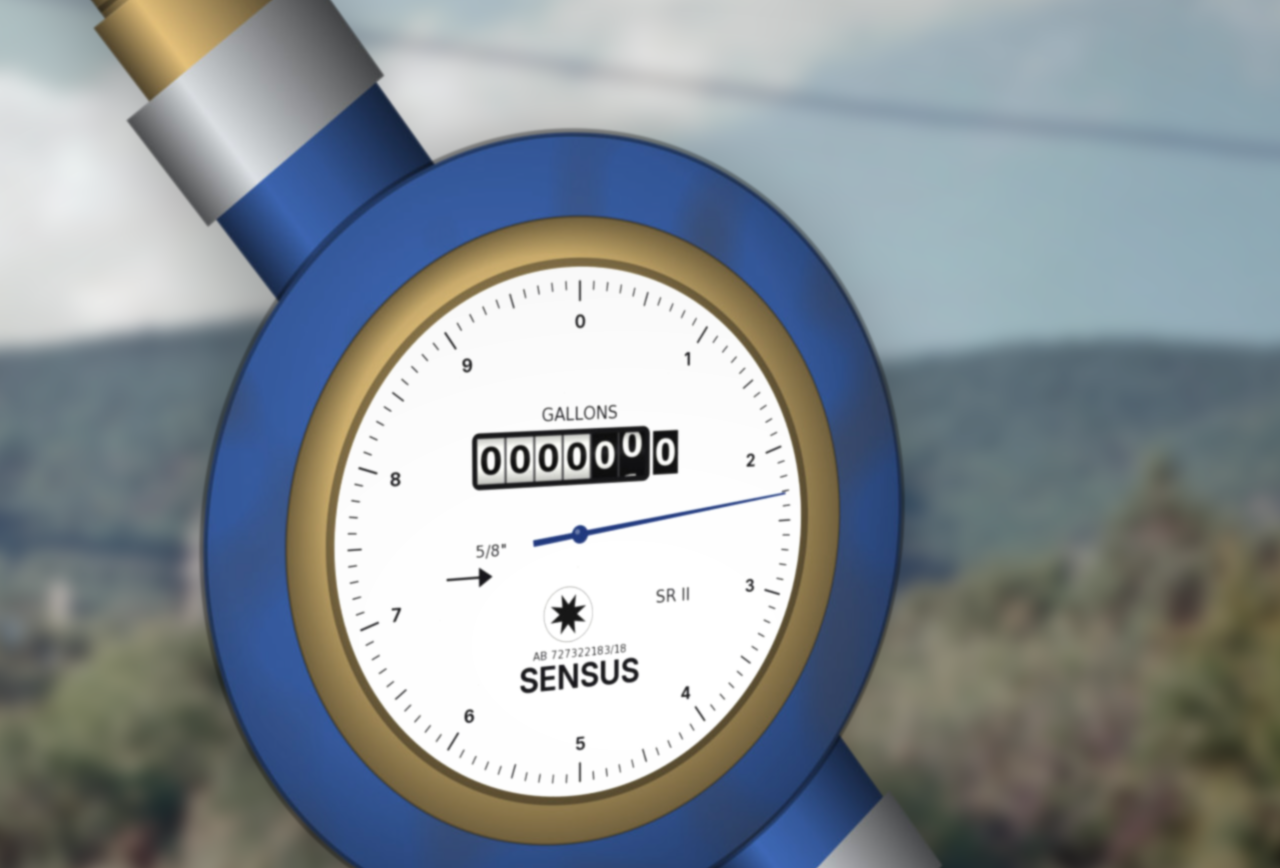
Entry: 2.3 gal
